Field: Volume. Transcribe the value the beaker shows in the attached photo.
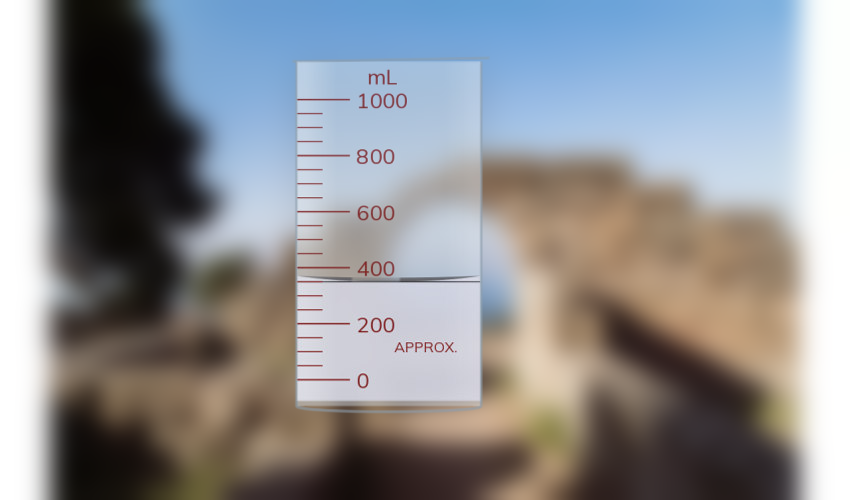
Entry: 350 mL
